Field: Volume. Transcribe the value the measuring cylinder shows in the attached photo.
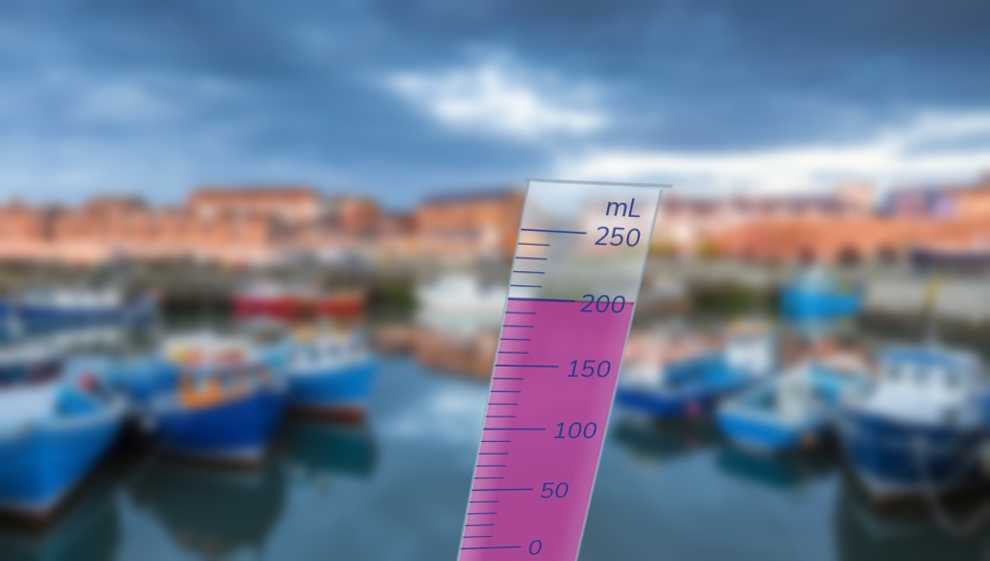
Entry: 200 mL
